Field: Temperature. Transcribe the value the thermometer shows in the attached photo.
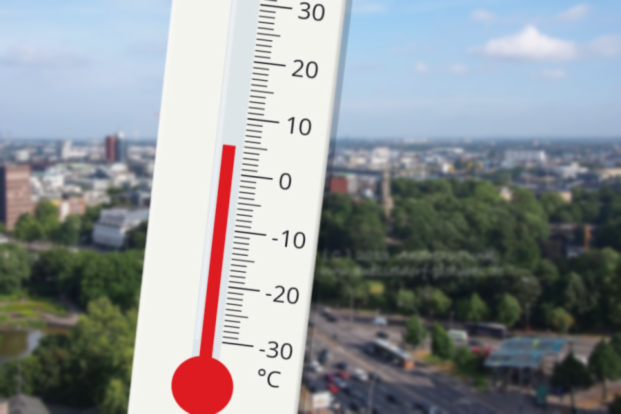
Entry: 5 °C
